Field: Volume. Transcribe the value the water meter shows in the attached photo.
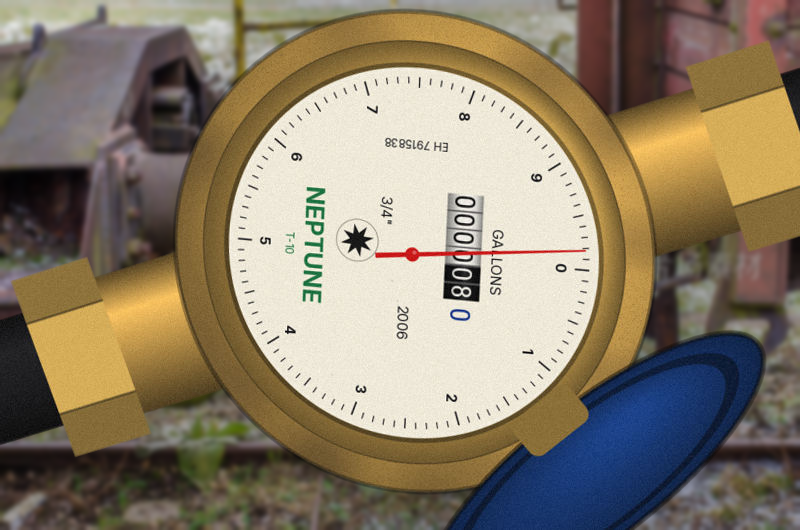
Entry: 79.8 gal
